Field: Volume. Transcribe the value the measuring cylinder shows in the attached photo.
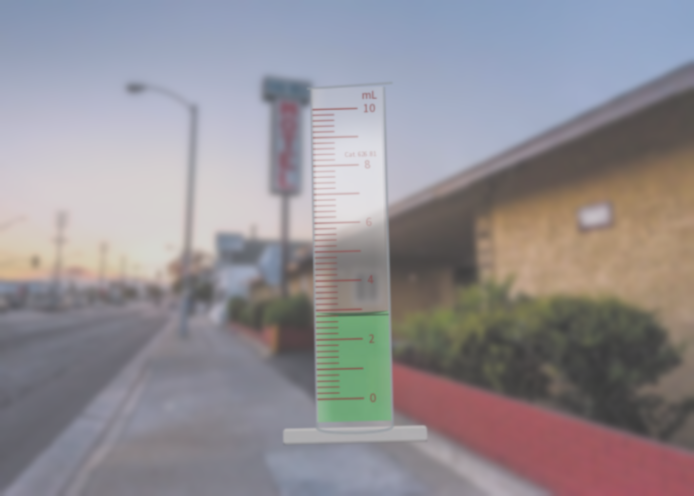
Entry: 2.8 mL
